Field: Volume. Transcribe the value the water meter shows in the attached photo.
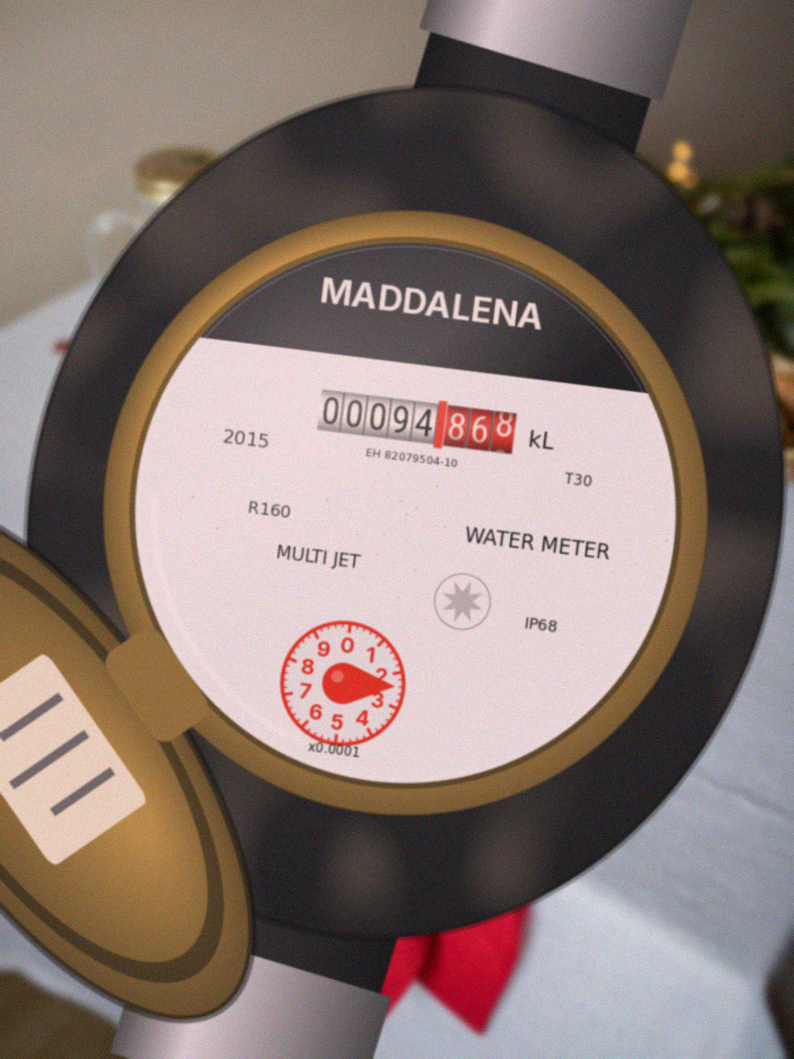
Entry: 94.8682 kL
